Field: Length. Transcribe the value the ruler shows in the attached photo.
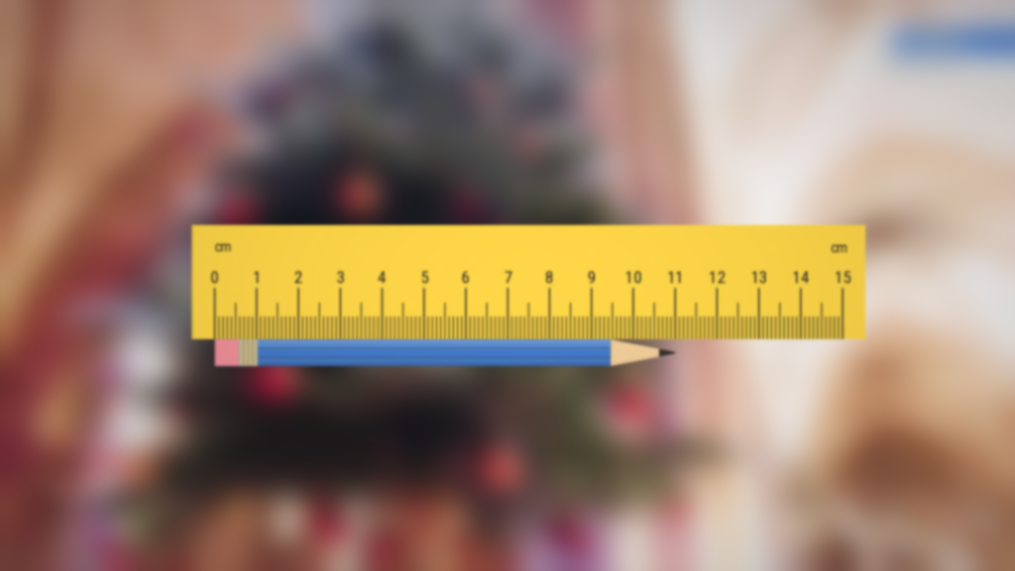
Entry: 11 cm
